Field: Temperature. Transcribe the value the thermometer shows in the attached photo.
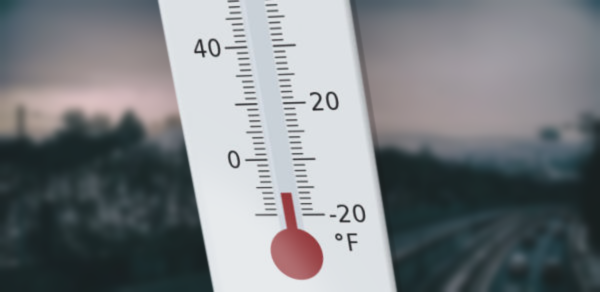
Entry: -12 °F
